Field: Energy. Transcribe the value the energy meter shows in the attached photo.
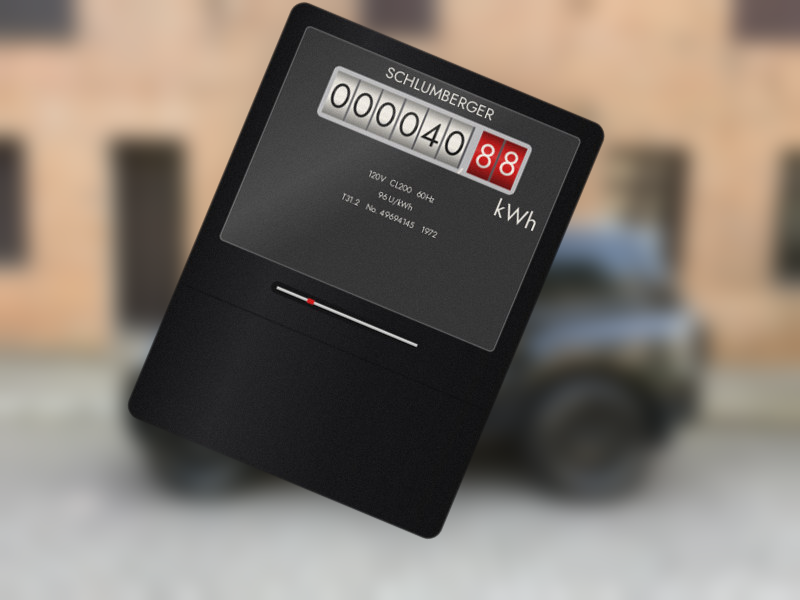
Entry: 40.88 kWh
